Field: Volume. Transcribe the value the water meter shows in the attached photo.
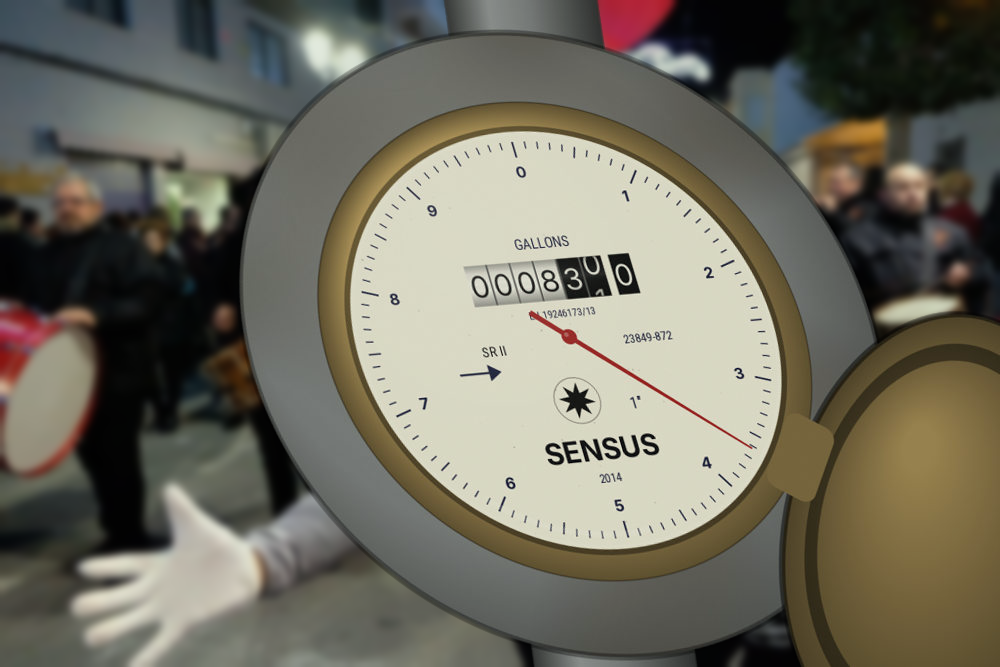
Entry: 8303.6 gal
